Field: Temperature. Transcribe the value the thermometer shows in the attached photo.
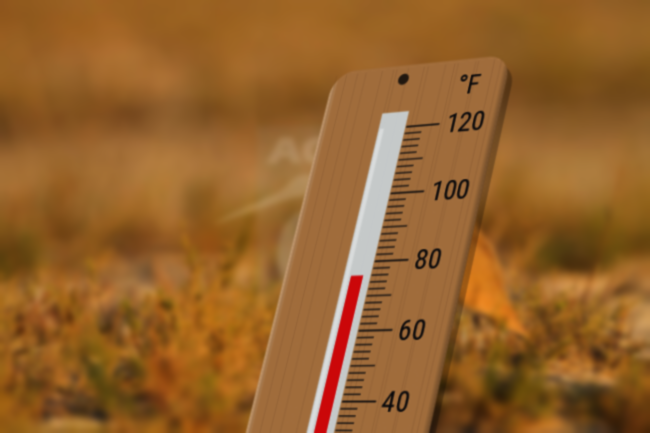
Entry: 76 °F
